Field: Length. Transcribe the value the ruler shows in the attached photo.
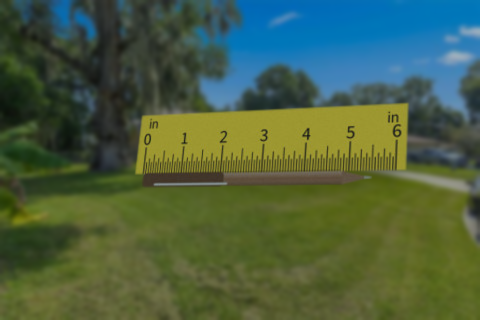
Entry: 5.5 in
